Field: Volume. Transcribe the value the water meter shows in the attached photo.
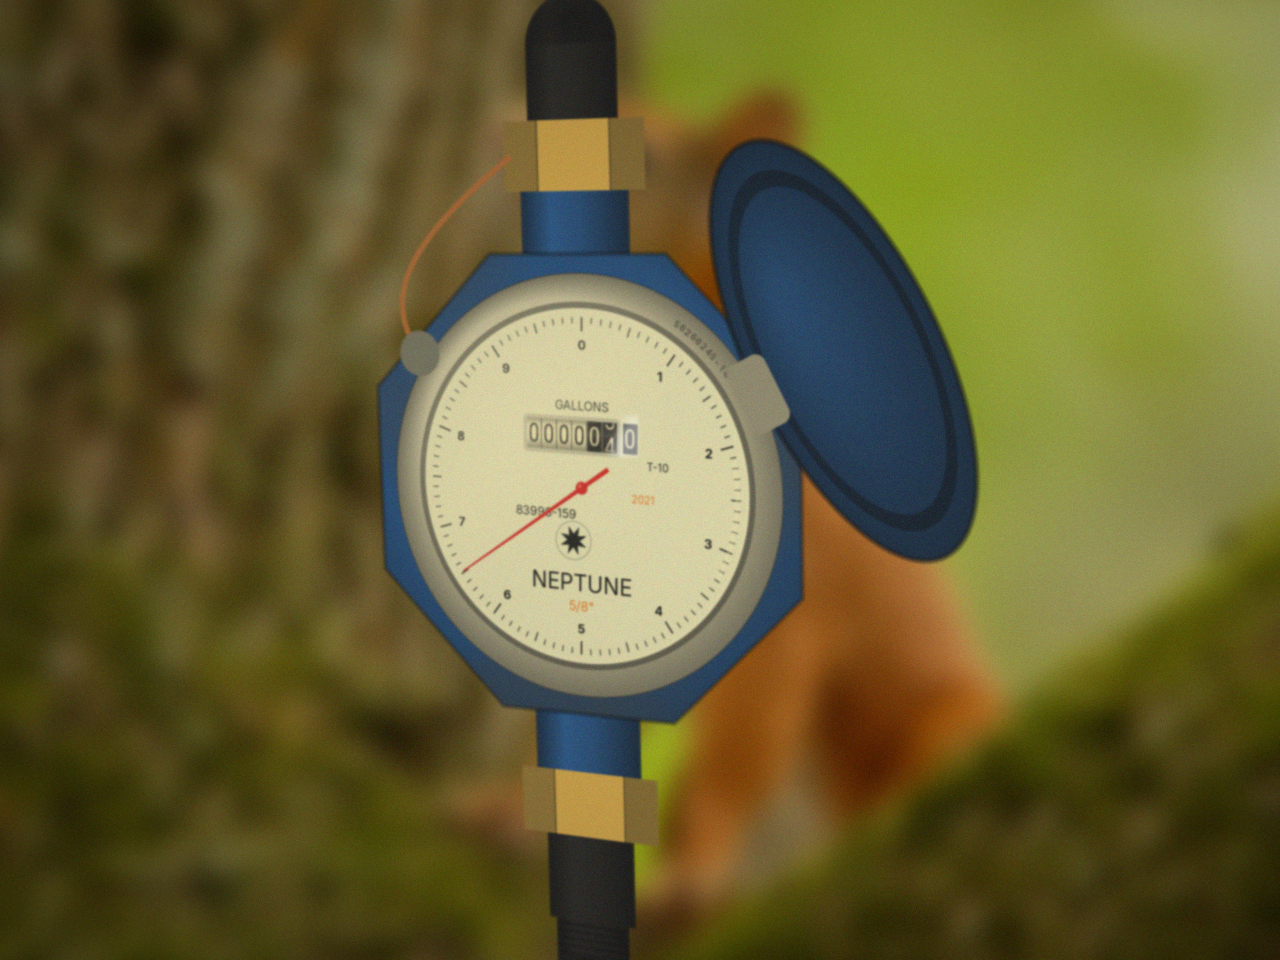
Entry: 36.5 gal
